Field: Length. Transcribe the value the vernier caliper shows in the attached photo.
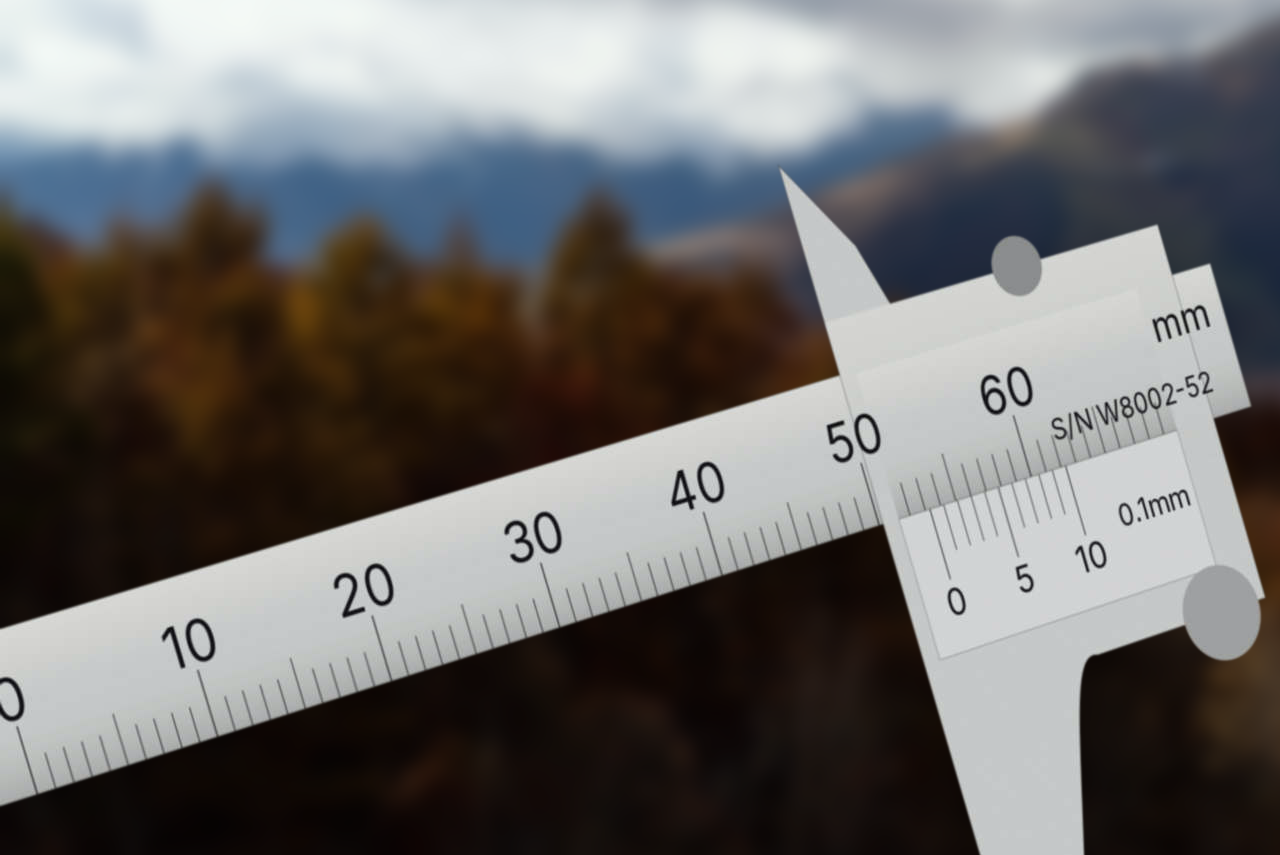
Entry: 53.3 mm
